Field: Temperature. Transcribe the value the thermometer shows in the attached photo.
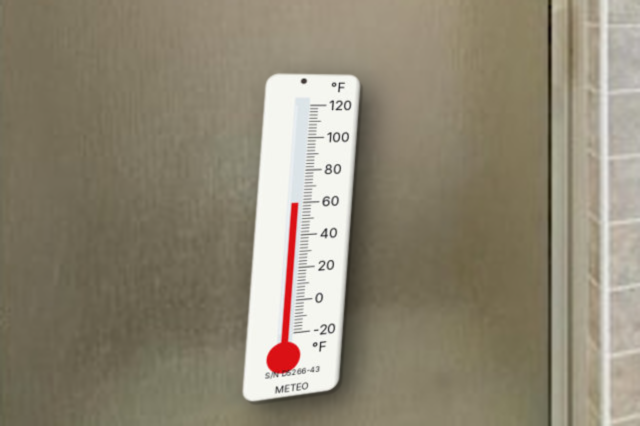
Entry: 60 °F
